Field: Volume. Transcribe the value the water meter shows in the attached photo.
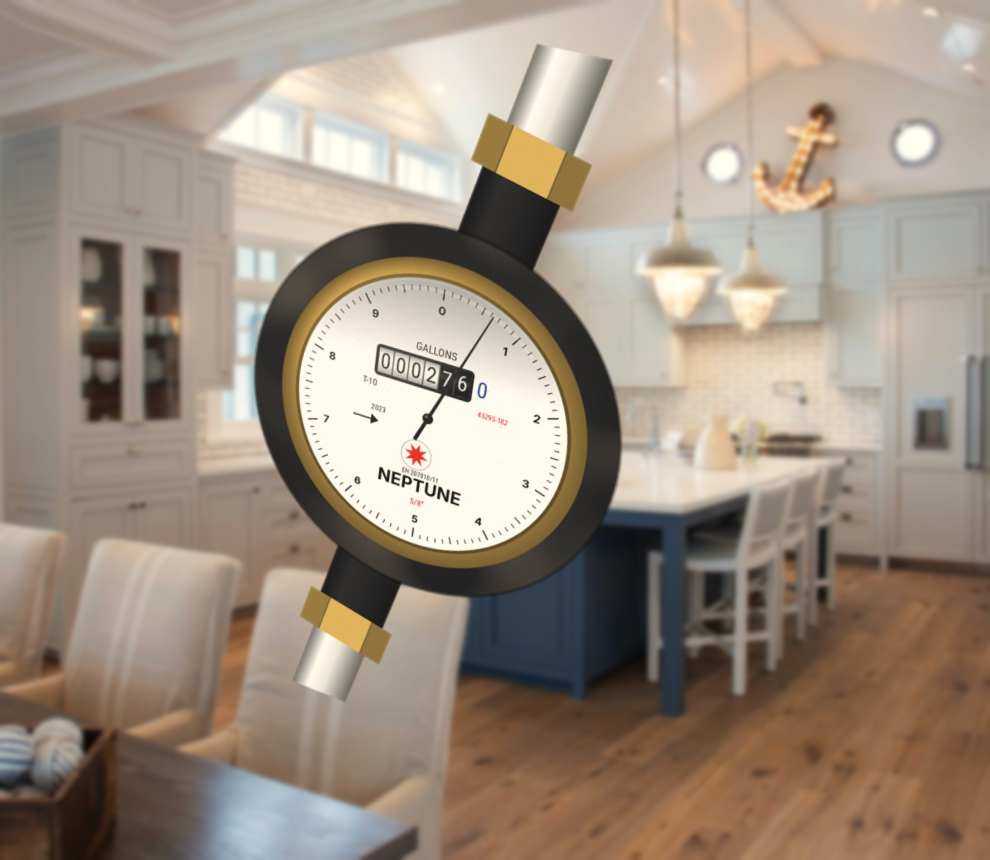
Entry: 2760.6 gal
